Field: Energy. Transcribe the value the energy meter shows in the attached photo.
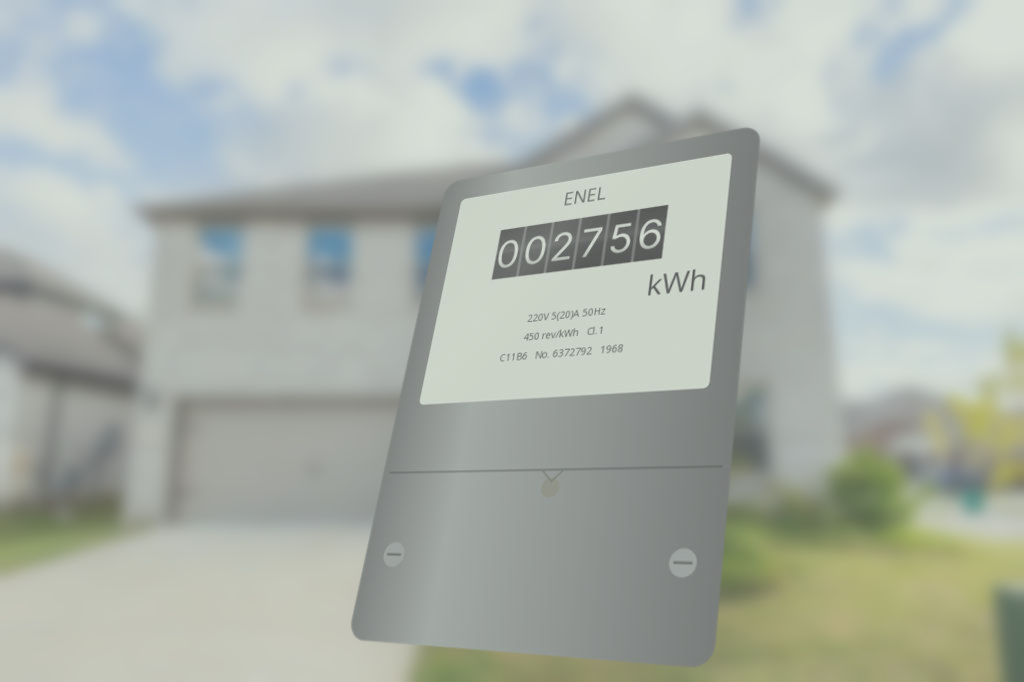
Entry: 2756 kWh
